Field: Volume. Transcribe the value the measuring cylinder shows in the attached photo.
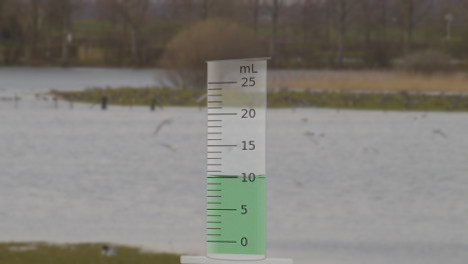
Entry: 10 mL
